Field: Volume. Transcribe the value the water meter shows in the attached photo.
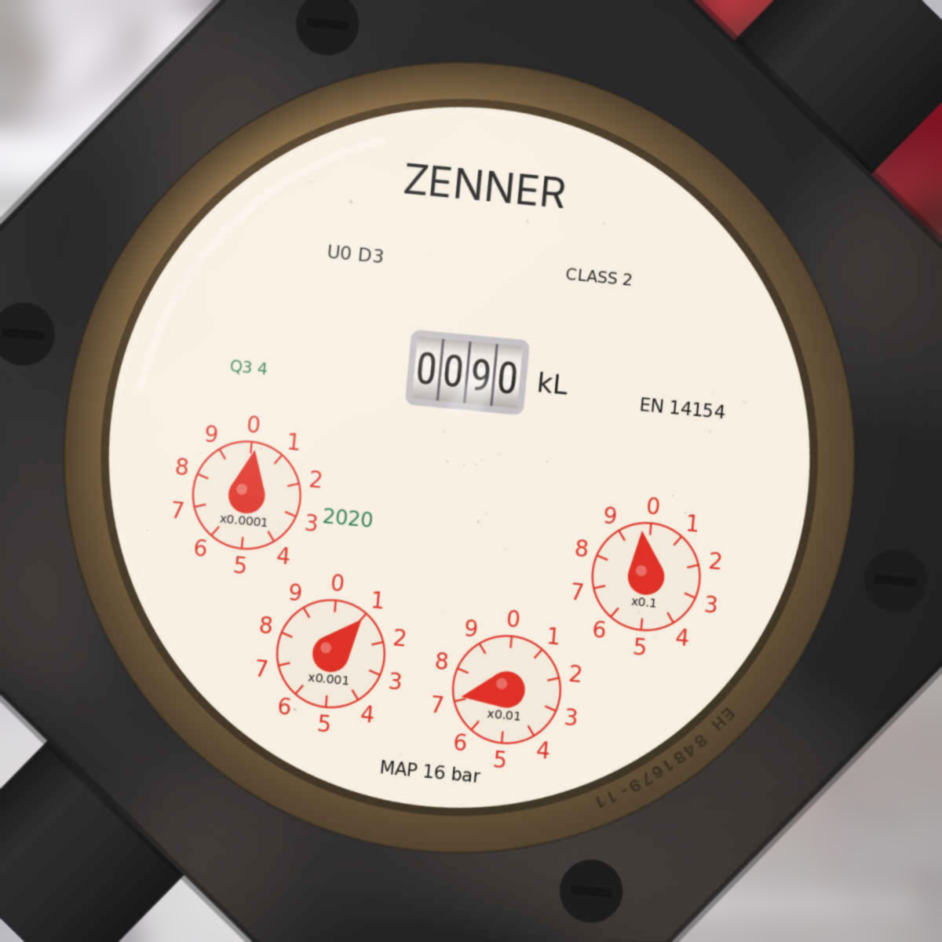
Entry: 89.9710 kL
